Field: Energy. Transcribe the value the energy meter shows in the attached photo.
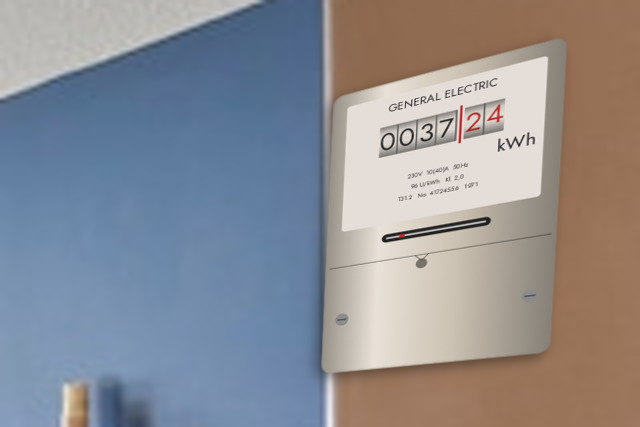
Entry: 37.24 kWh
